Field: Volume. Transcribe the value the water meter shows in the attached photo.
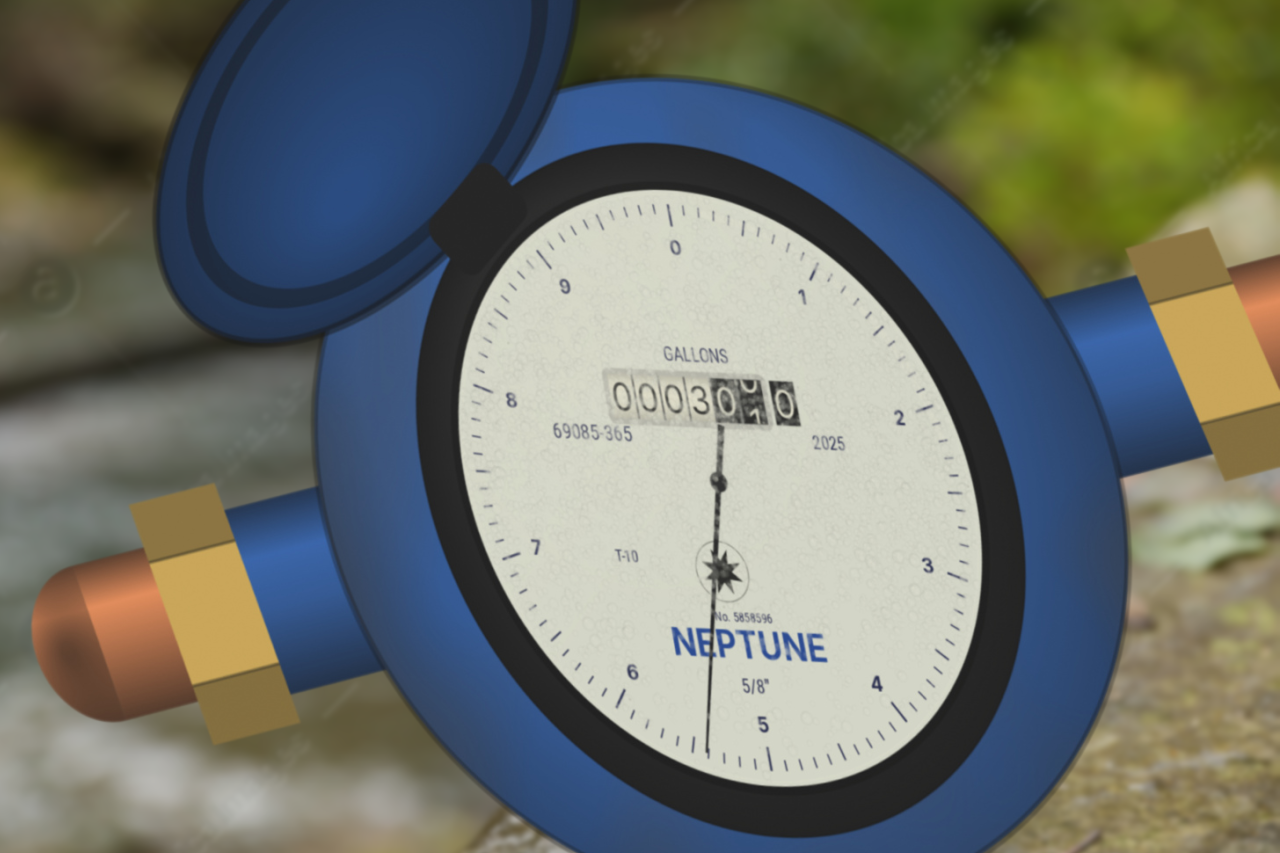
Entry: 3005.4 gal
